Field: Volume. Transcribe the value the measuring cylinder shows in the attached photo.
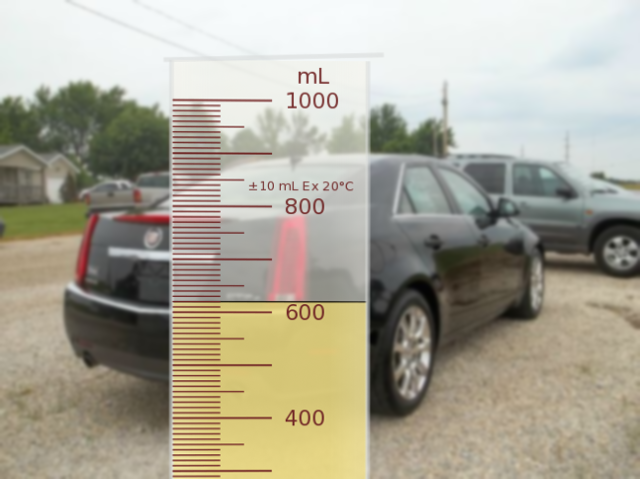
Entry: 620 mL
